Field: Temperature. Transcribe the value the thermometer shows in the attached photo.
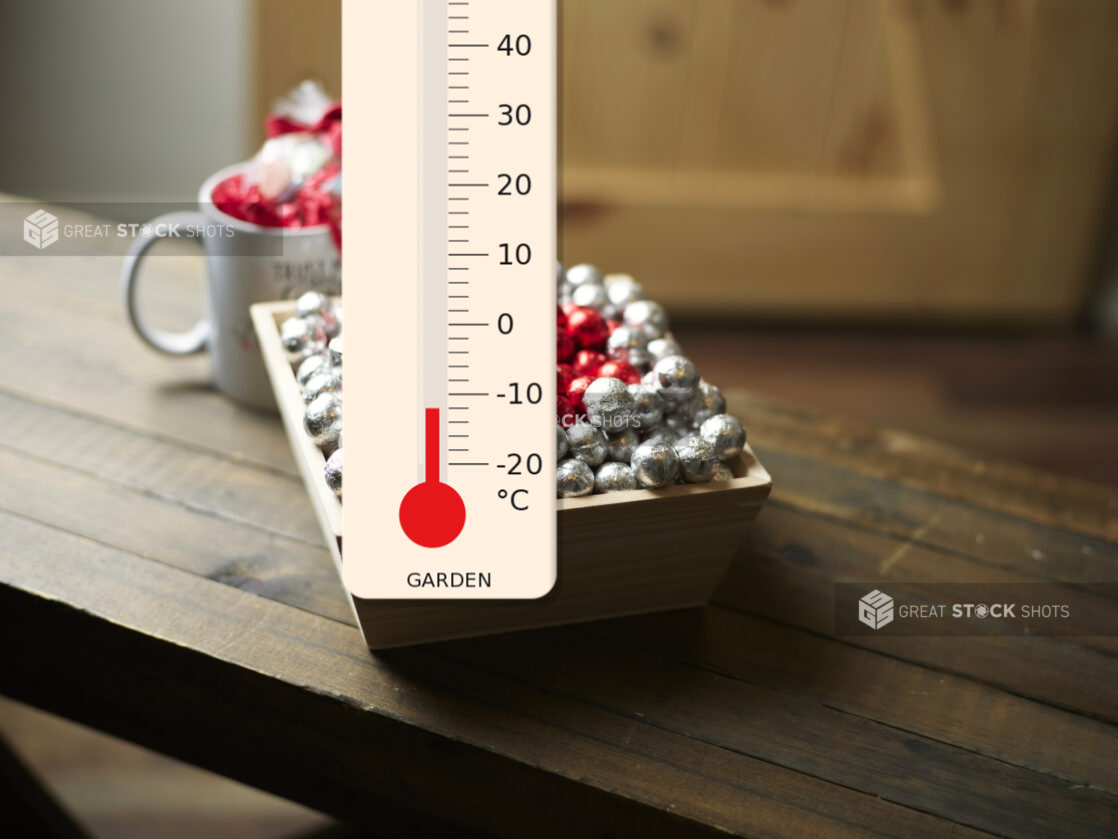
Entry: -12 °C
